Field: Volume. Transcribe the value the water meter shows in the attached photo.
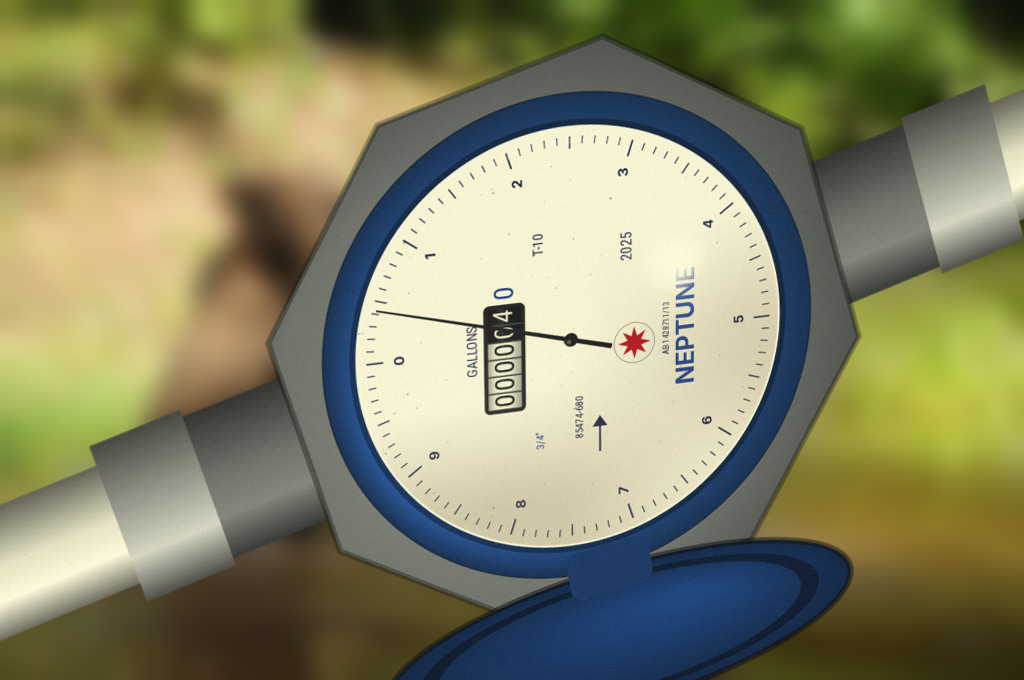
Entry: 40.4 gal
